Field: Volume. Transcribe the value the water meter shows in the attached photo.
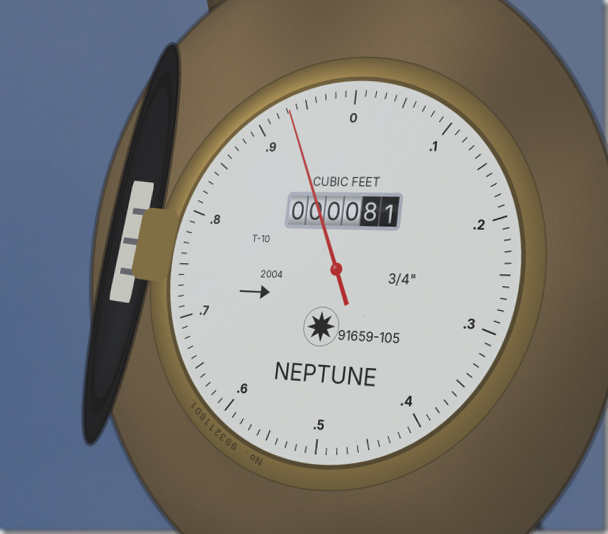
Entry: 80.93 ft³
